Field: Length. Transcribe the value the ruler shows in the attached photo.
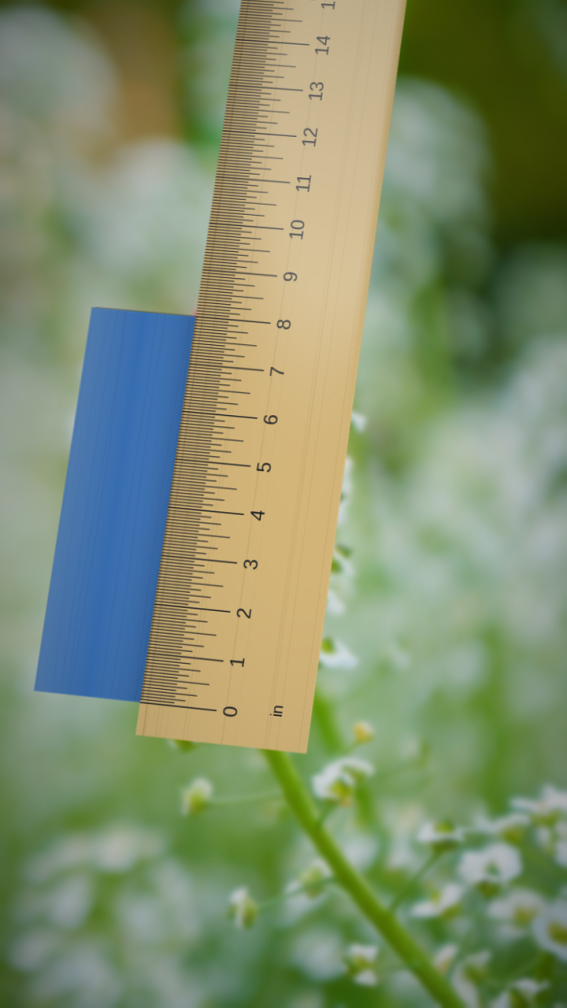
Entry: 8 in
